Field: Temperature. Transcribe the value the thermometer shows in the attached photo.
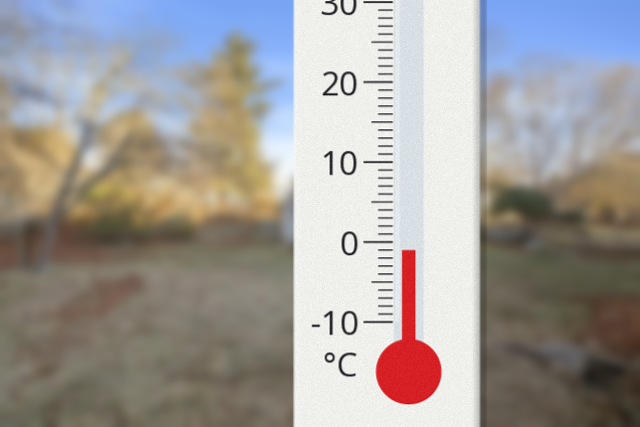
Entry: -1 °C
